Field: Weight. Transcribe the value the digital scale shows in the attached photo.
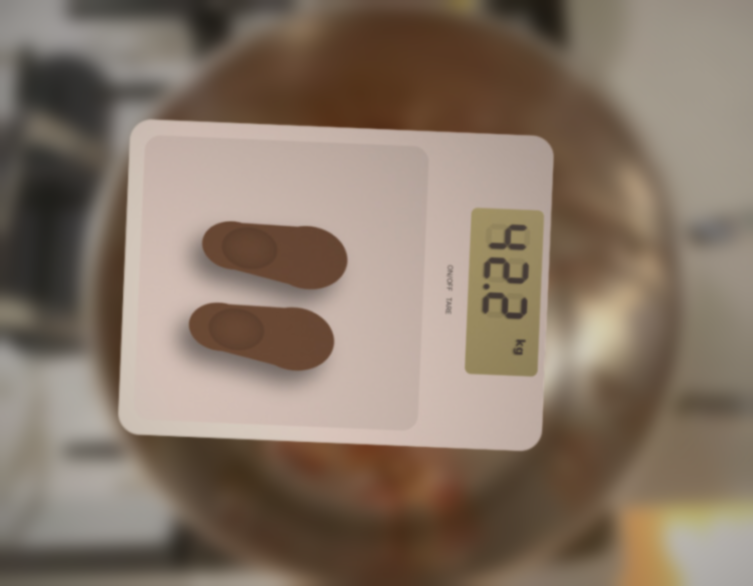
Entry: 42.2 kg
